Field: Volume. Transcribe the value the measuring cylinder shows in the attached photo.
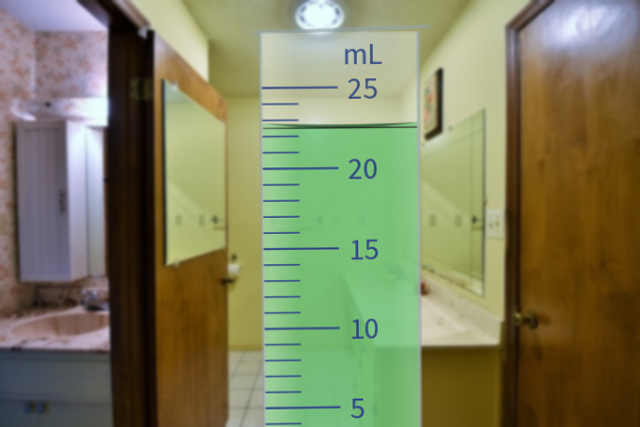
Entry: 22.5 mL
